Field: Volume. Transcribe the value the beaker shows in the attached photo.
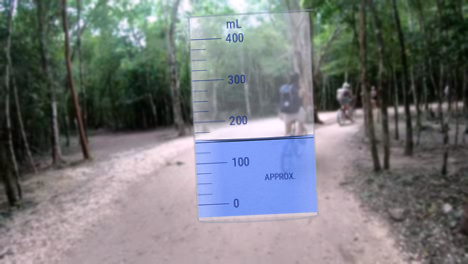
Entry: 150 mL
